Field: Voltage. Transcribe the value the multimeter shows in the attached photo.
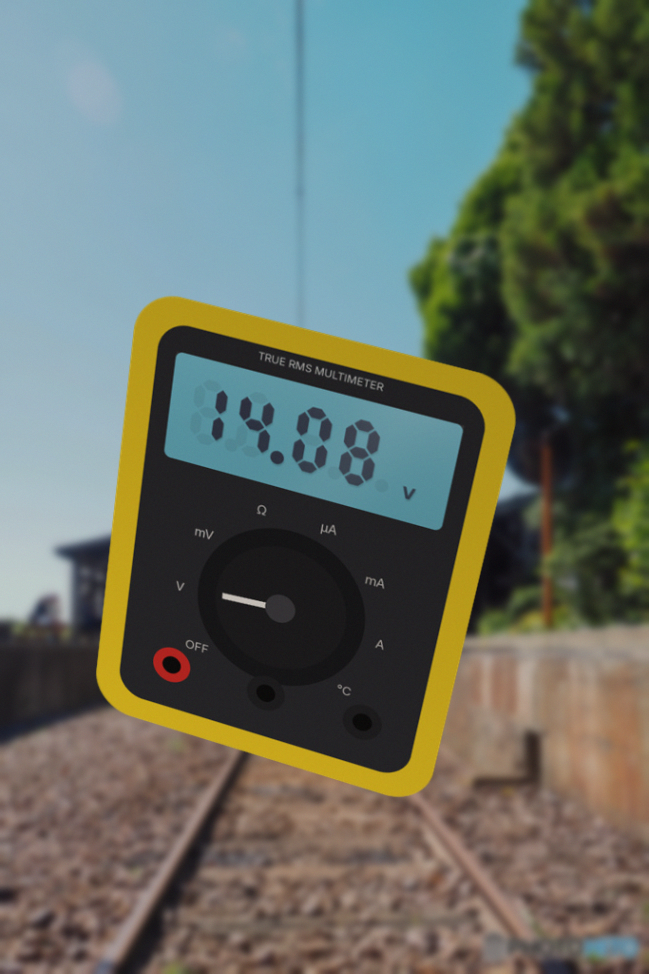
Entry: 14.08 V
